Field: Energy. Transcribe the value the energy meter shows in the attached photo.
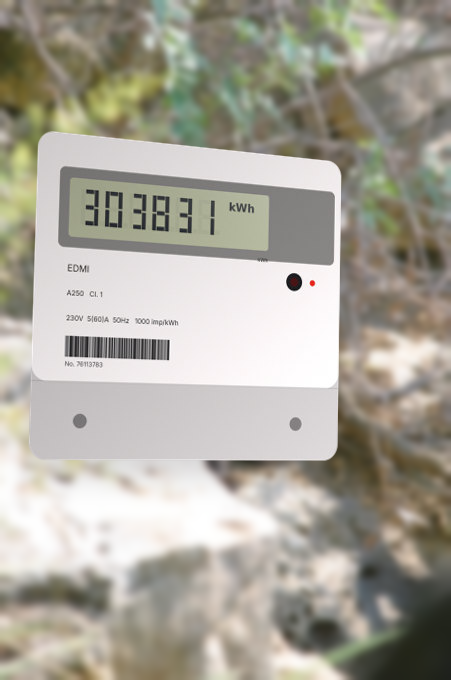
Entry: 303831 kWh
